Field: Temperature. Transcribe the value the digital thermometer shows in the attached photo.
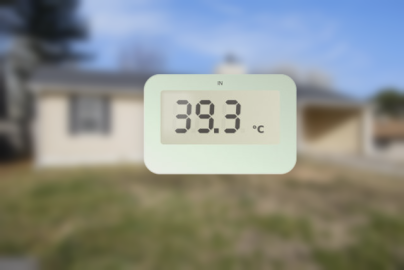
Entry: 39.3 °C
